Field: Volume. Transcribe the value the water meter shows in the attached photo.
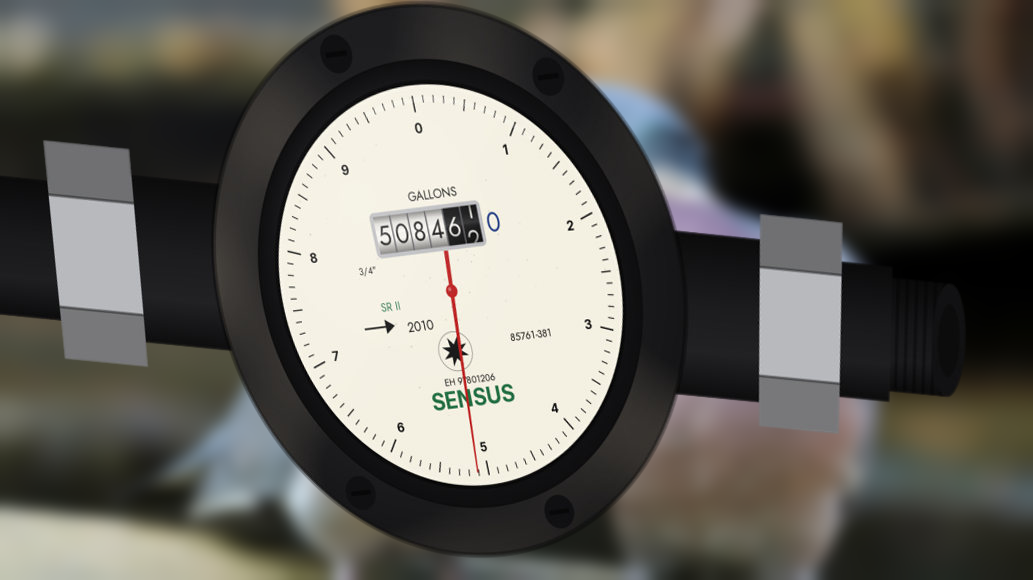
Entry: 5084615.1 gal
